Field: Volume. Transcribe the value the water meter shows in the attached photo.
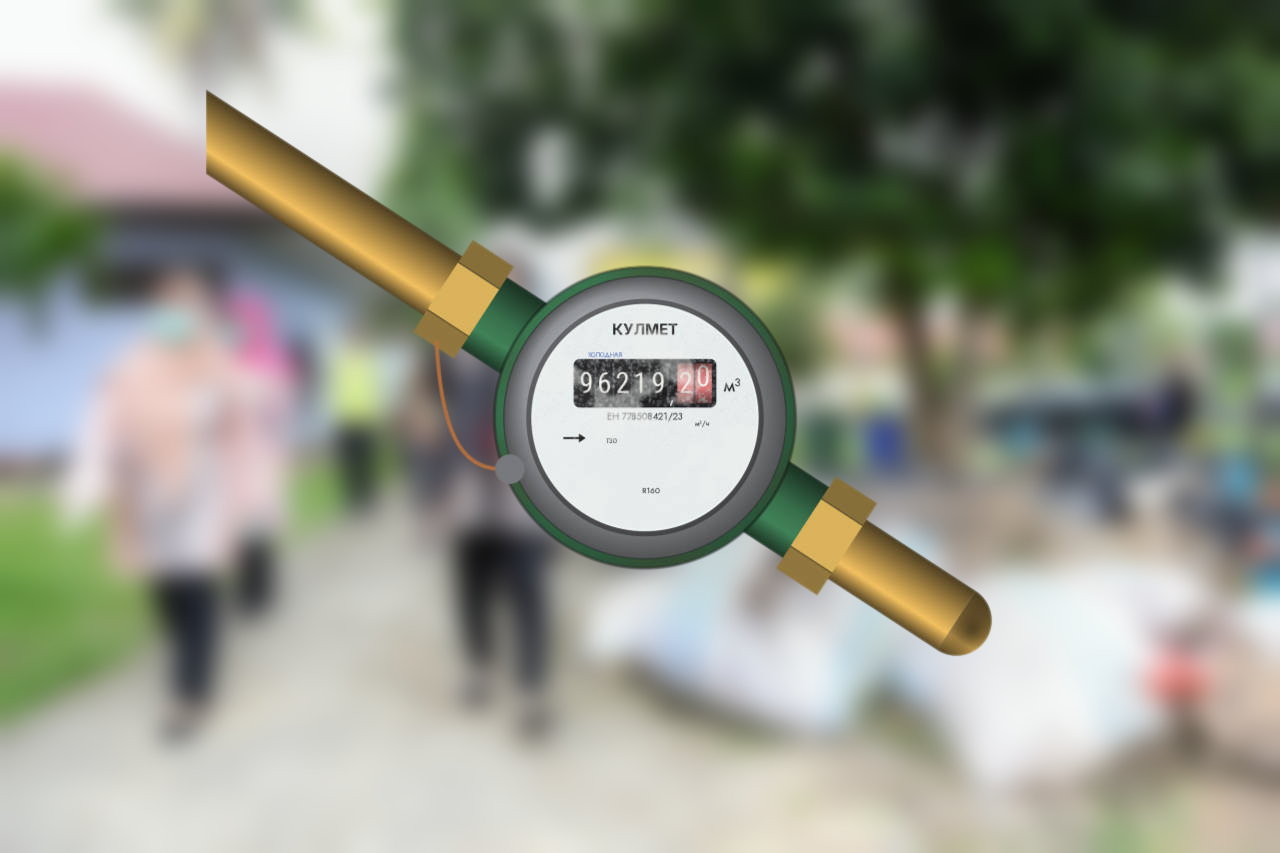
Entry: 96219.20 m³
